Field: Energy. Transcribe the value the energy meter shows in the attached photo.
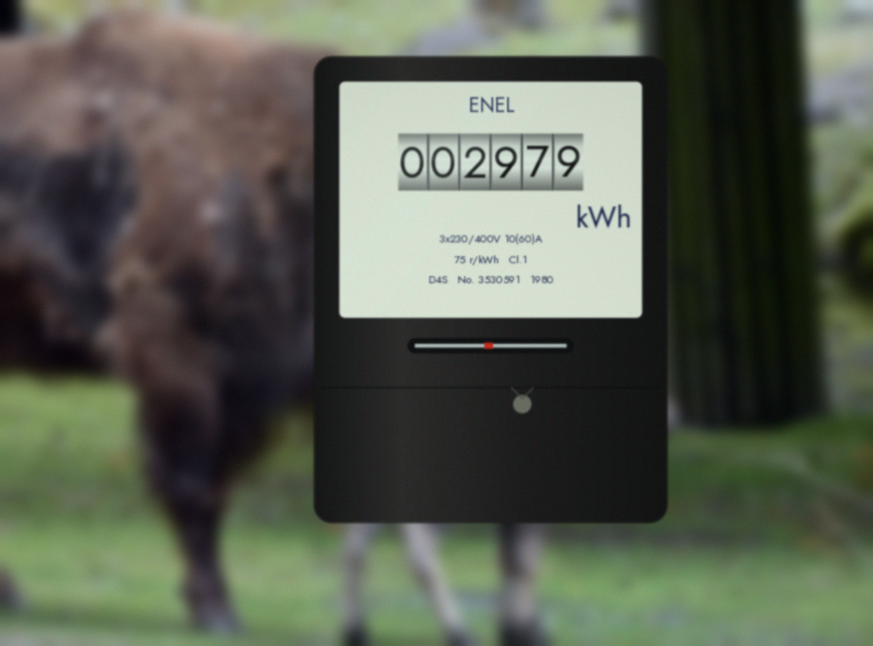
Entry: 2979 kWh
